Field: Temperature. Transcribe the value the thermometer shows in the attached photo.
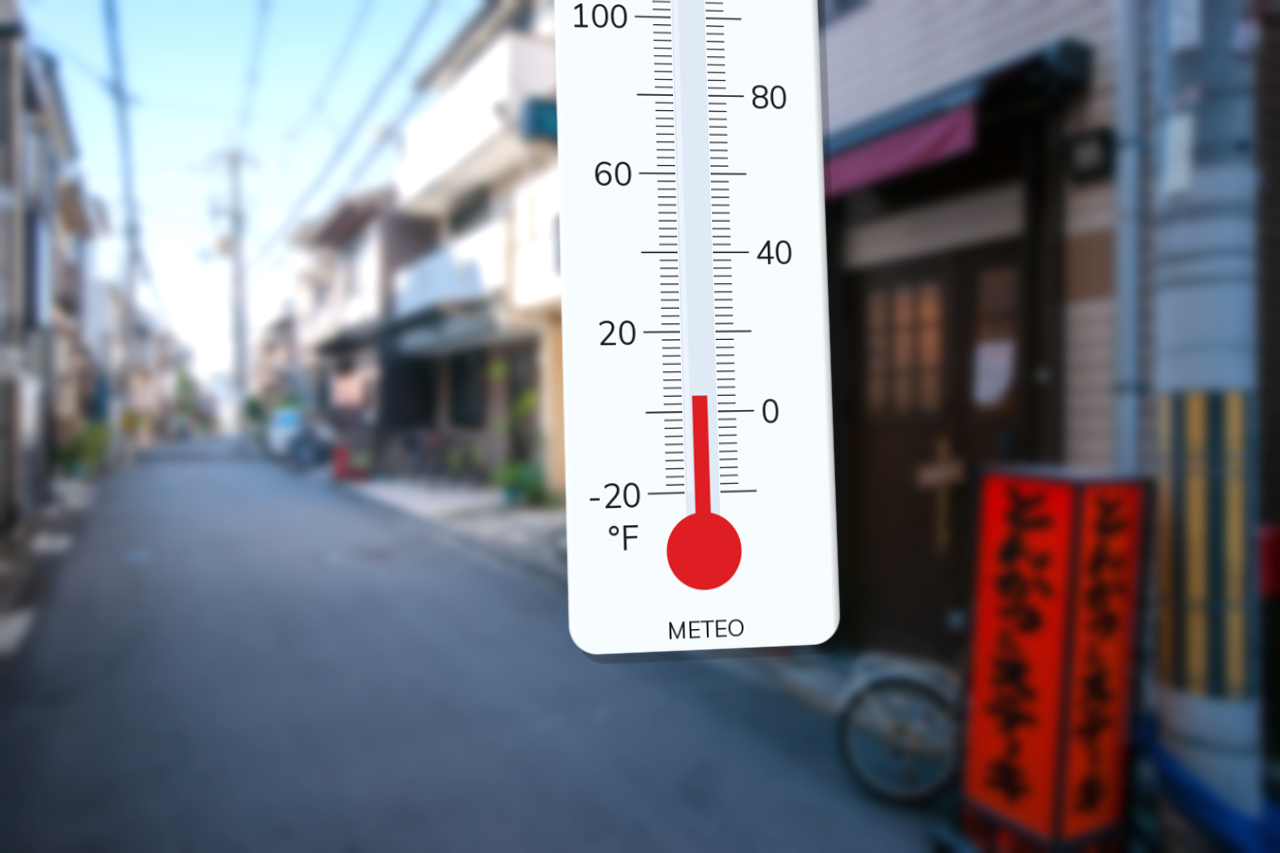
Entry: 4 °F
